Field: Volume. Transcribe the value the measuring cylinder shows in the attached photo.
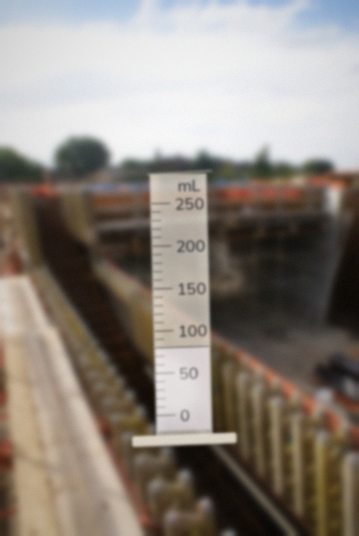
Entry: 80 mL
